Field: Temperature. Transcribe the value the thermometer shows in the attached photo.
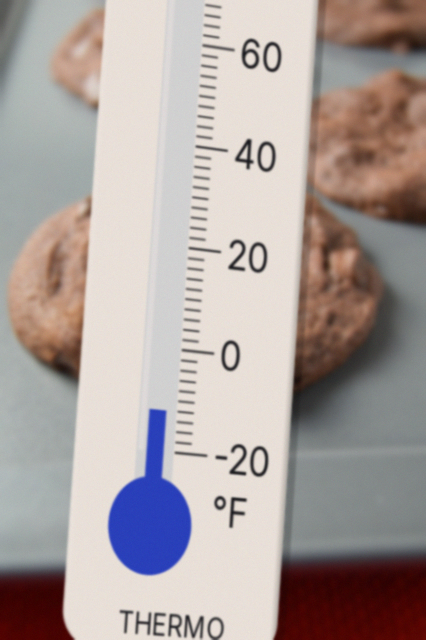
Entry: -12 °F
